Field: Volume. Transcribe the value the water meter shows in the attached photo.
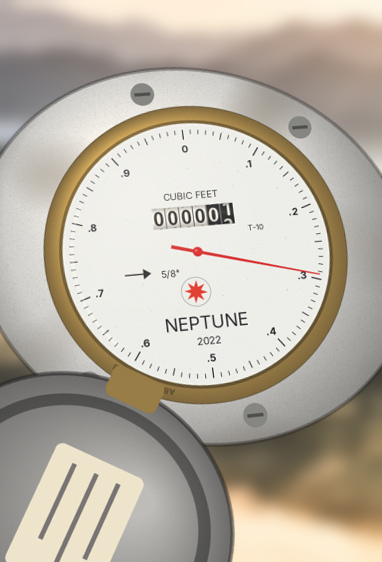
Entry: 1.29 ft³
